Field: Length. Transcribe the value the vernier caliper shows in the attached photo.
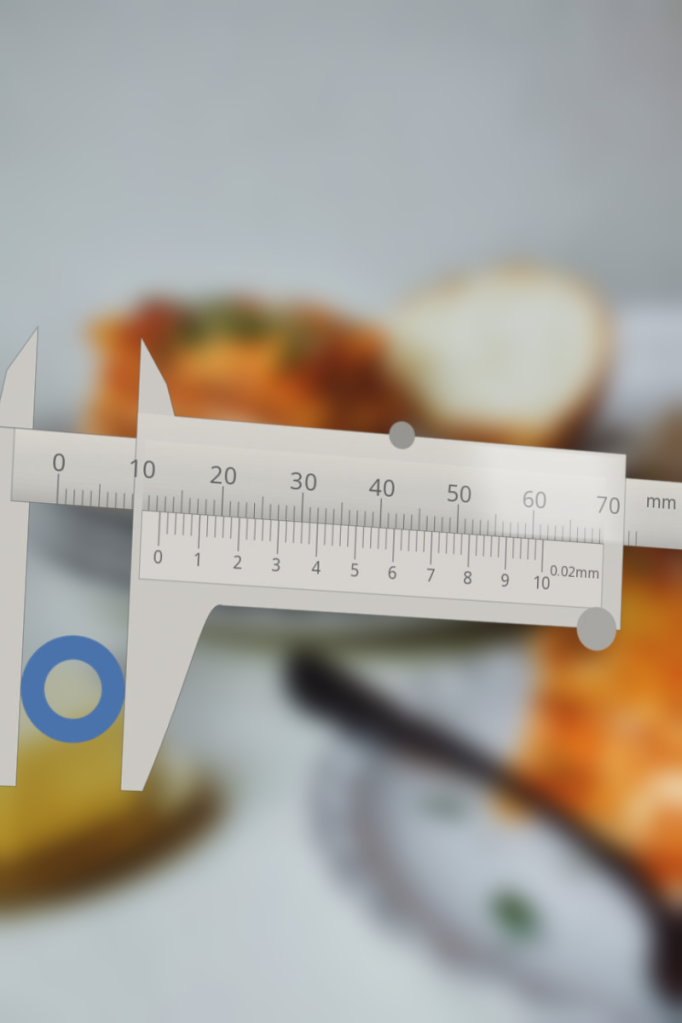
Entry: 12.4 mm
